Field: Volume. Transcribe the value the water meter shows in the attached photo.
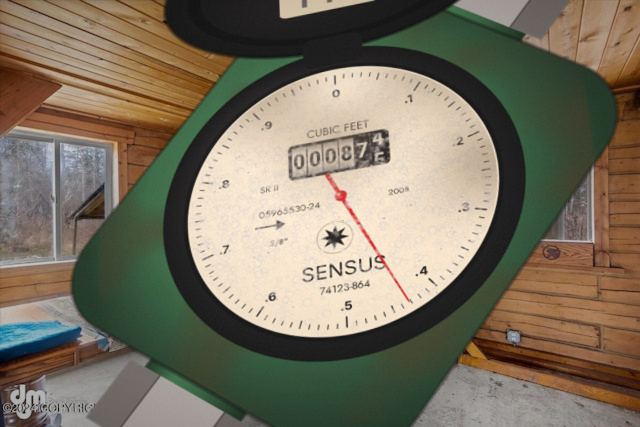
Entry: 874.43 ft³
